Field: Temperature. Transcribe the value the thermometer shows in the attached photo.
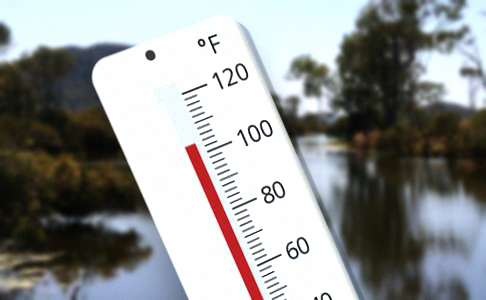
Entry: 104 °F
